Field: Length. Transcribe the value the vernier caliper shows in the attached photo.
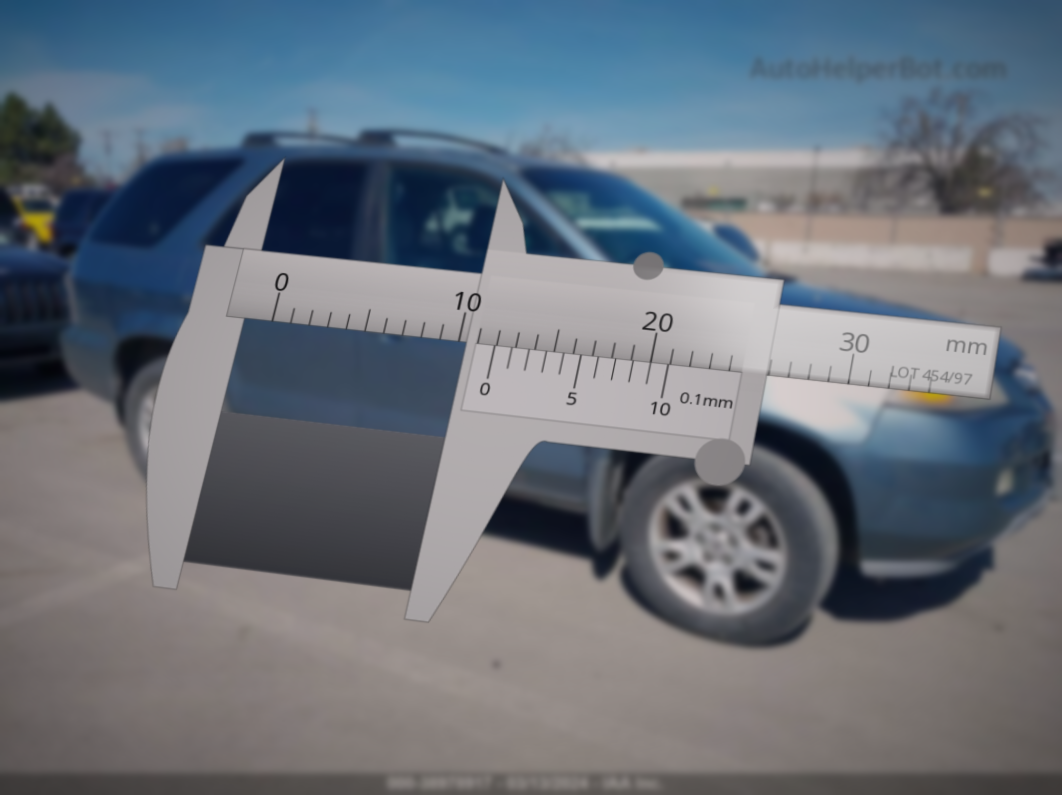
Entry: 11.9 mm
